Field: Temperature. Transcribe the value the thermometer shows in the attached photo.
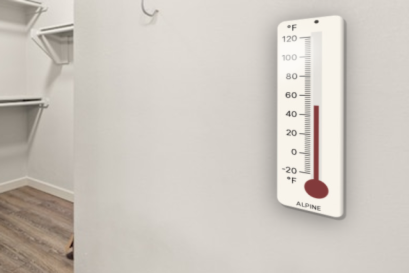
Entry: 50 °F
